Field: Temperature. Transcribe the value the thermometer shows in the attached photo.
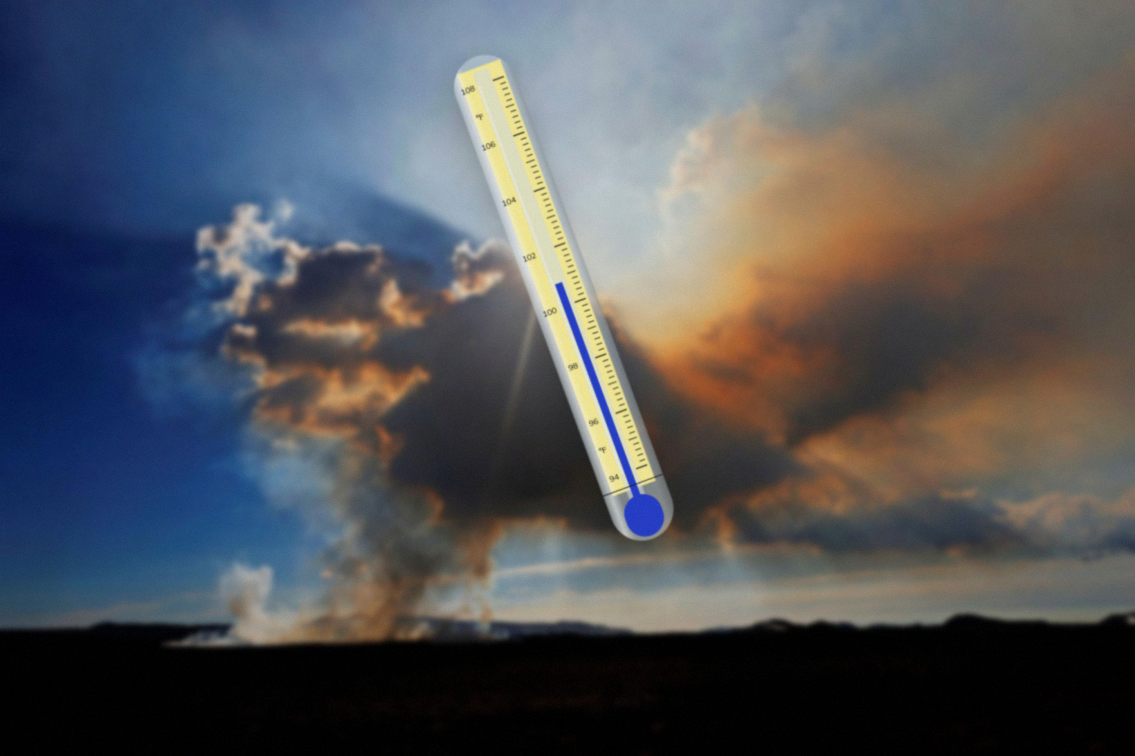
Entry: 100.8 °F
